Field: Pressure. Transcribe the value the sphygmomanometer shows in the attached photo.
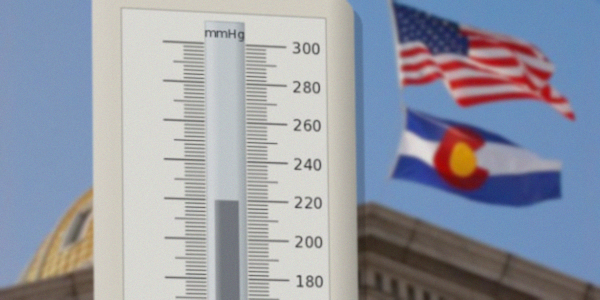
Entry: 220 mmHg
